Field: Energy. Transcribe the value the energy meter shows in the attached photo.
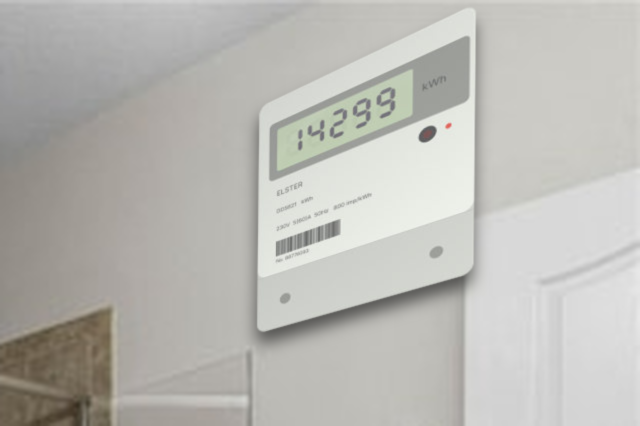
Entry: 14299 kWh
